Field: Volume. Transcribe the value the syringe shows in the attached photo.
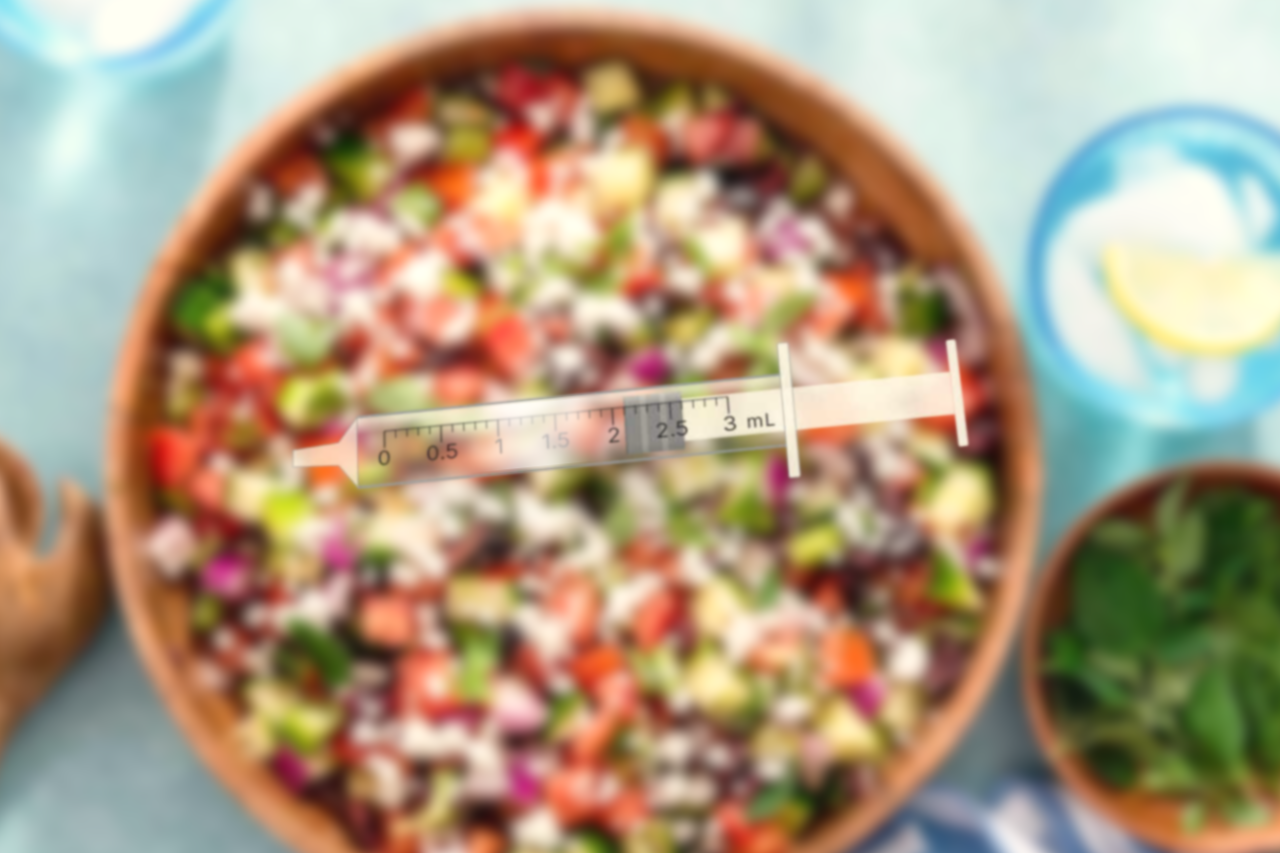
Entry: 2.1 mL
